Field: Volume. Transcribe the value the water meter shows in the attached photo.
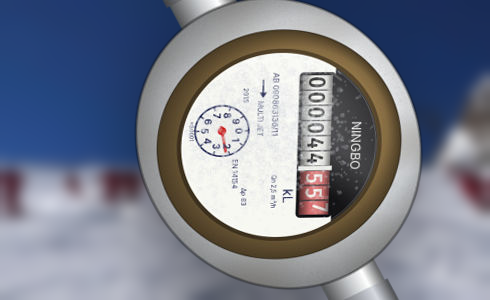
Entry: 44.5572 kL
